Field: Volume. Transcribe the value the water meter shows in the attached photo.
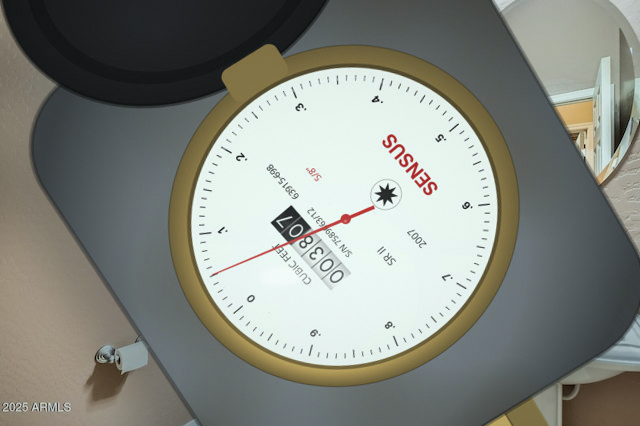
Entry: 3807.05 ft³
